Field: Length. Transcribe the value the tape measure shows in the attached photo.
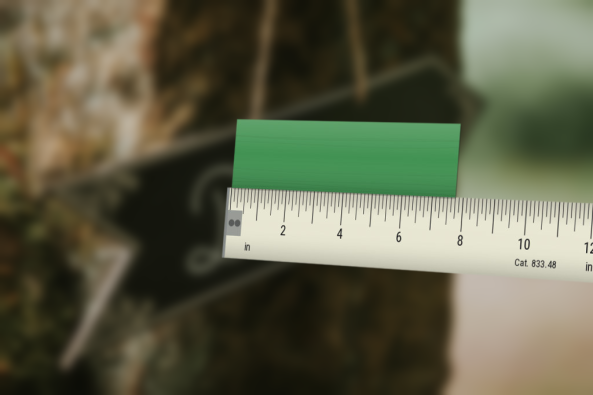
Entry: 7.75 in
